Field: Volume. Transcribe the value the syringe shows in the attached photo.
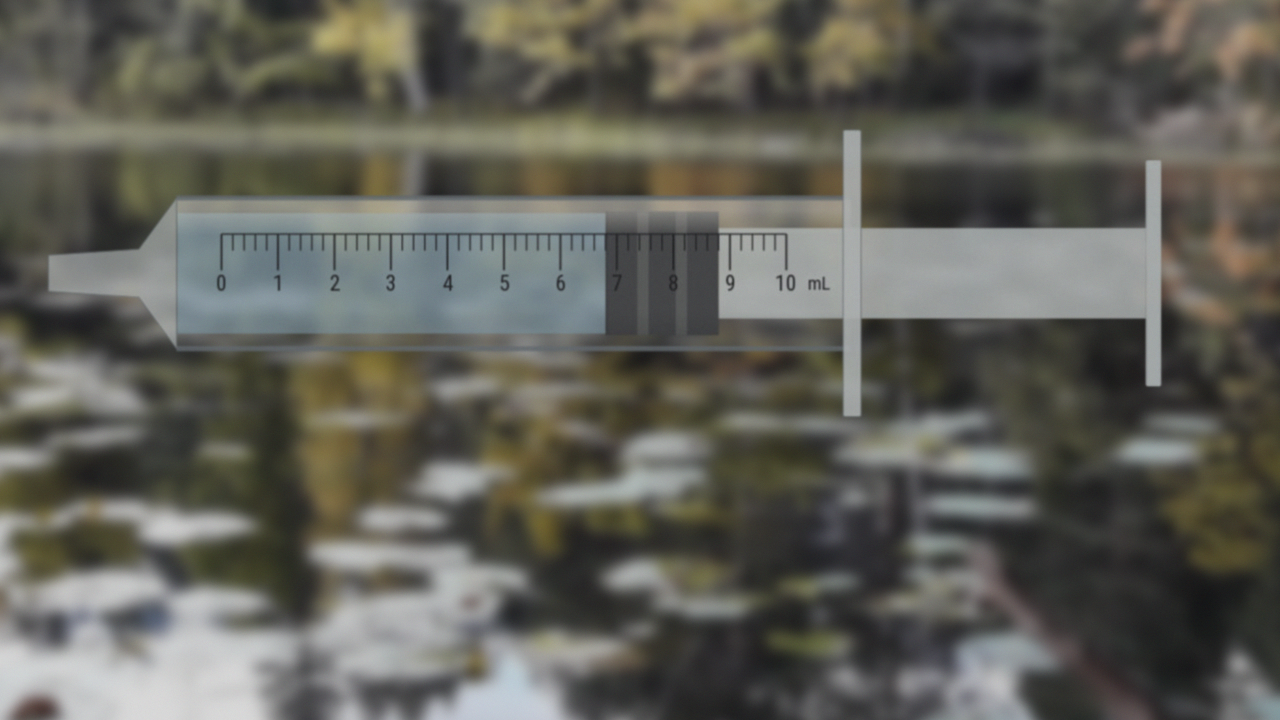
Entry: 6.8 mL
